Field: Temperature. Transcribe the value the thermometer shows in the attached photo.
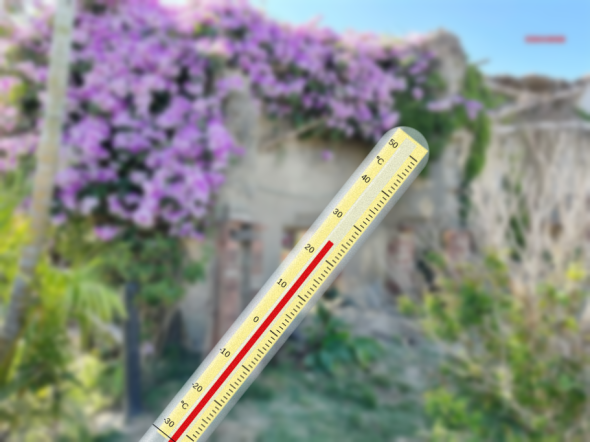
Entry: 24 °C
